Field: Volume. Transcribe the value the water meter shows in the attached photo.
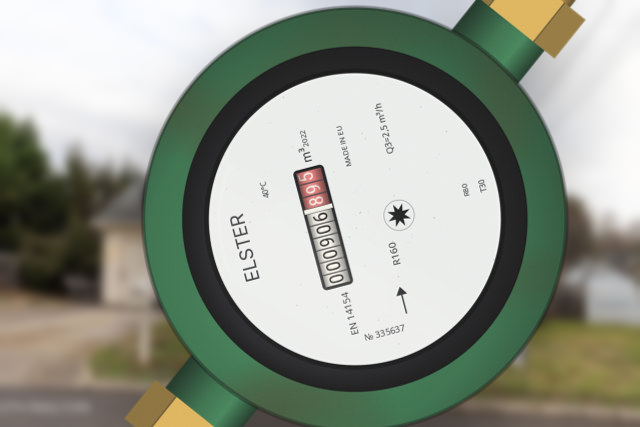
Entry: 906.895 m³
